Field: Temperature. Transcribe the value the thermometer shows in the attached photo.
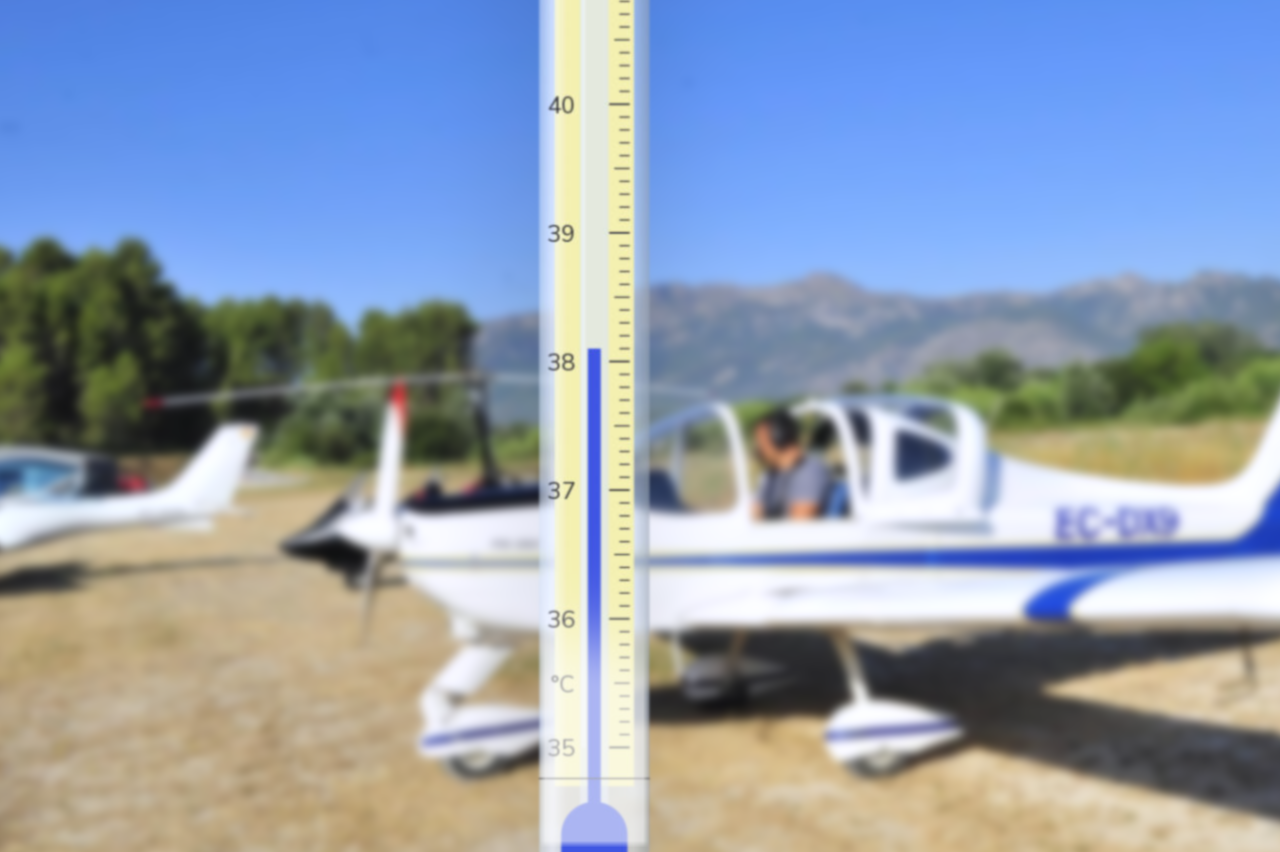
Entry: 38.1 °C
